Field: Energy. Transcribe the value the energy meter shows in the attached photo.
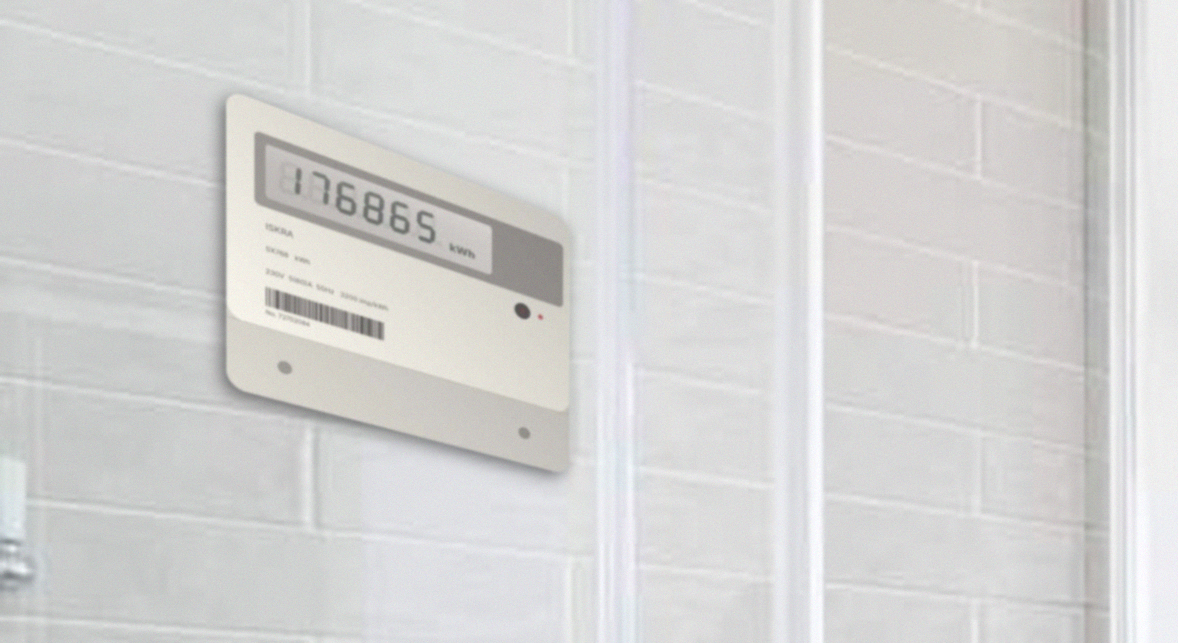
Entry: 176865 kWh
